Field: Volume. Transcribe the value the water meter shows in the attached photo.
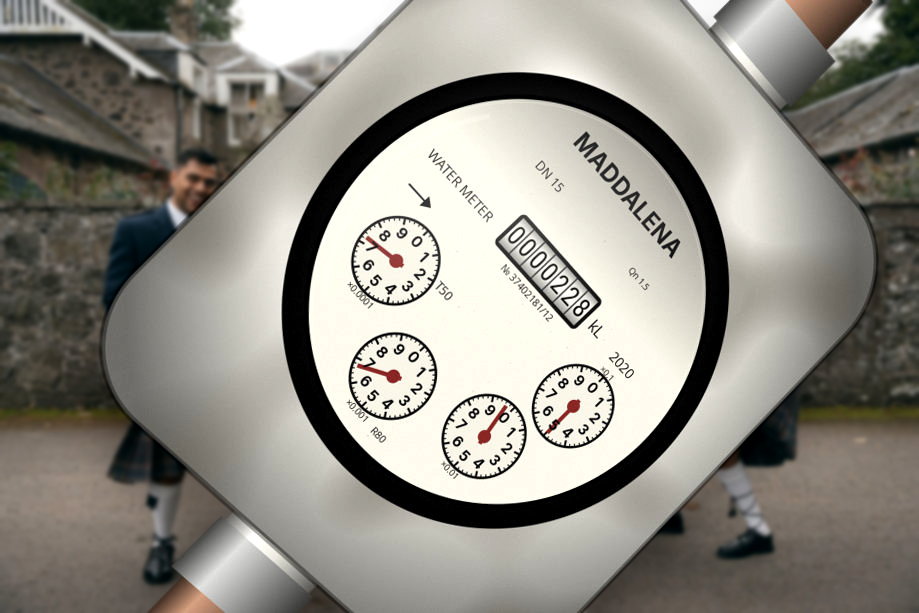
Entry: 228.4967 kL
